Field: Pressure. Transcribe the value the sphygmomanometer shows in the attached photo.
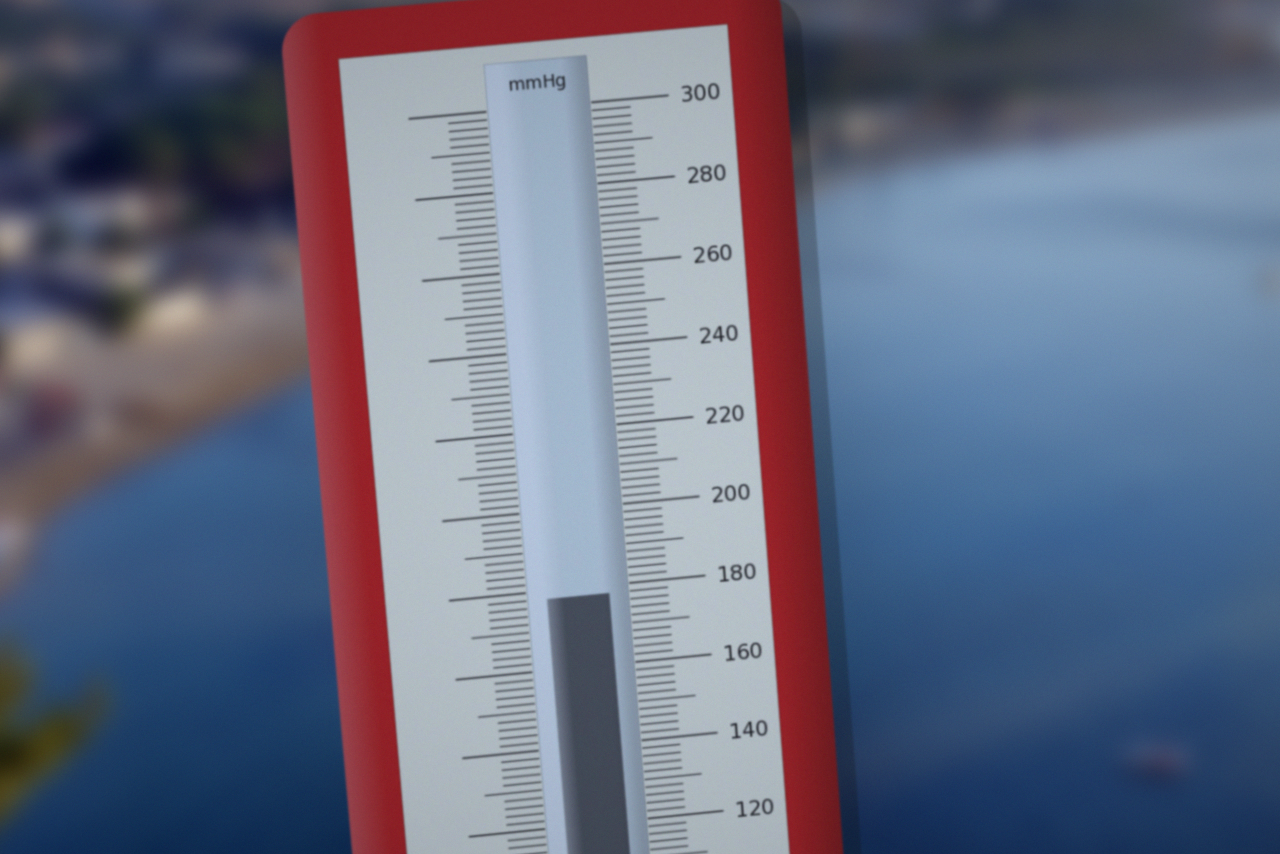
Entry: 178 mmHg
